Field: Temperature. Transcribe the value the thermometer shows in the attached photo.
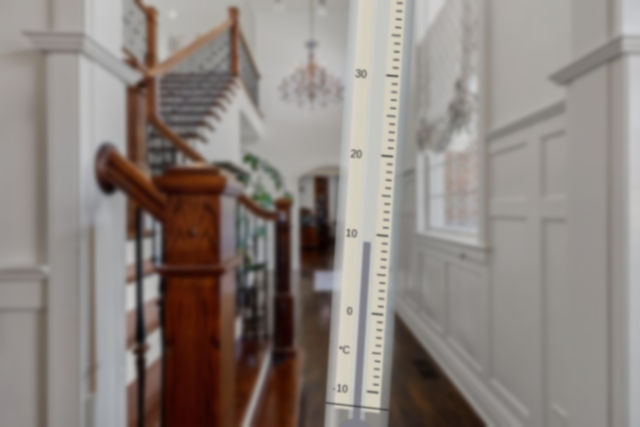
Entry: 9 °C
